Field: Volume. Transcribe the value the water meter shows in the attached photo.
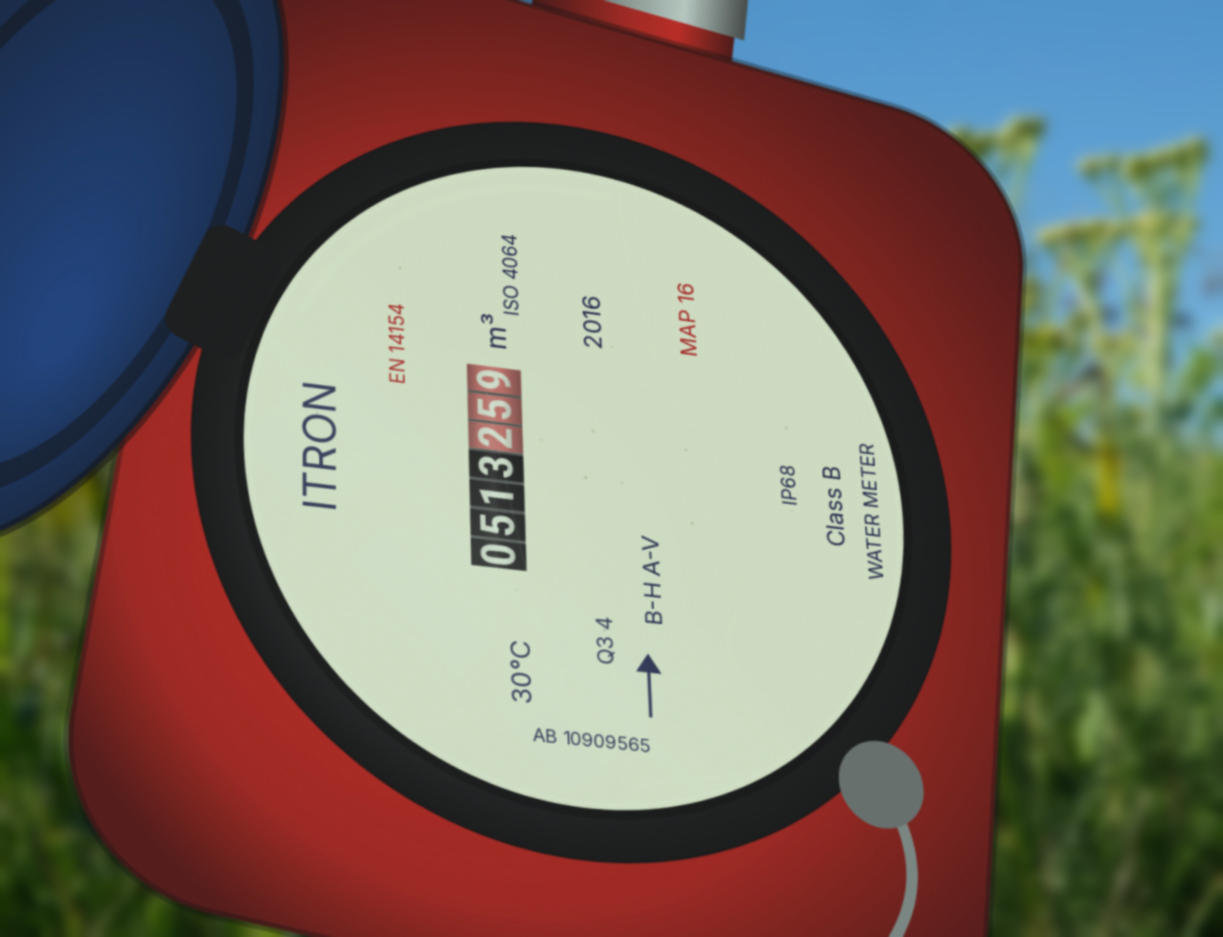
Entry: 513.259 m³
